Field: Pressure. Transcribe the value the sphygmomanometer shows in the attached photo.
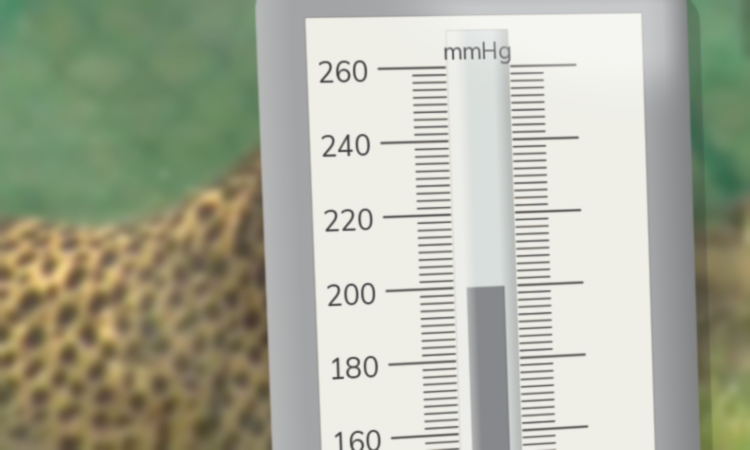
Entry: 200 mmHg
